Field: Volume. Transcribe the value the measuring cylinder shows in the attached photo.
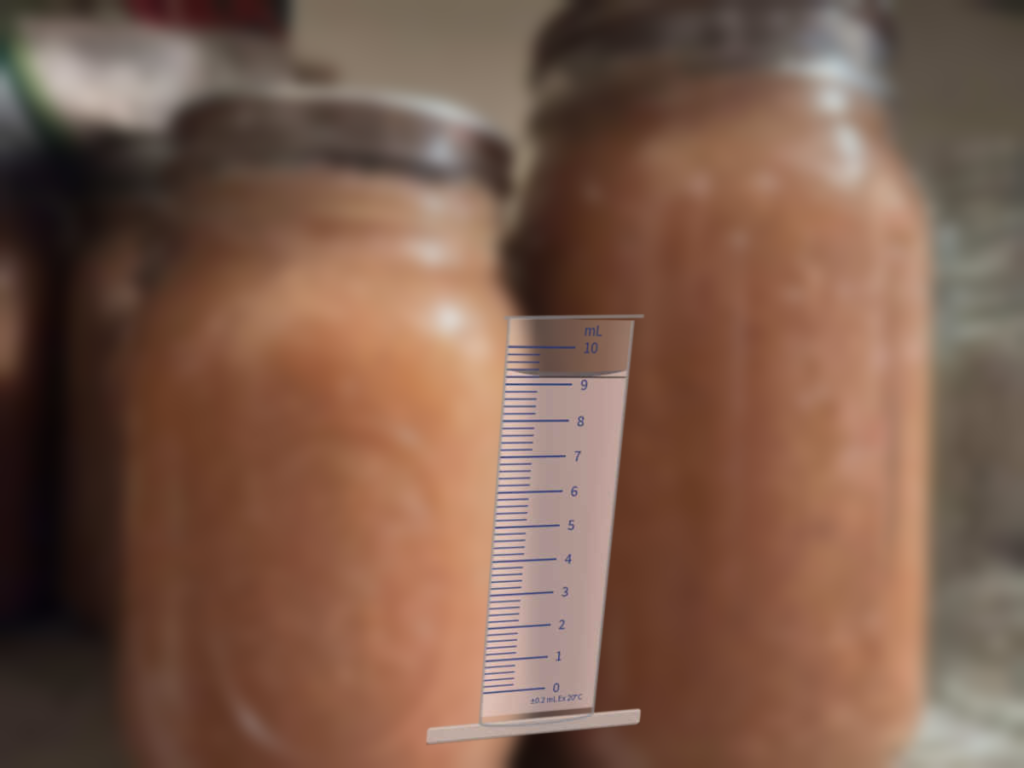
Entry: 9.2 mL
